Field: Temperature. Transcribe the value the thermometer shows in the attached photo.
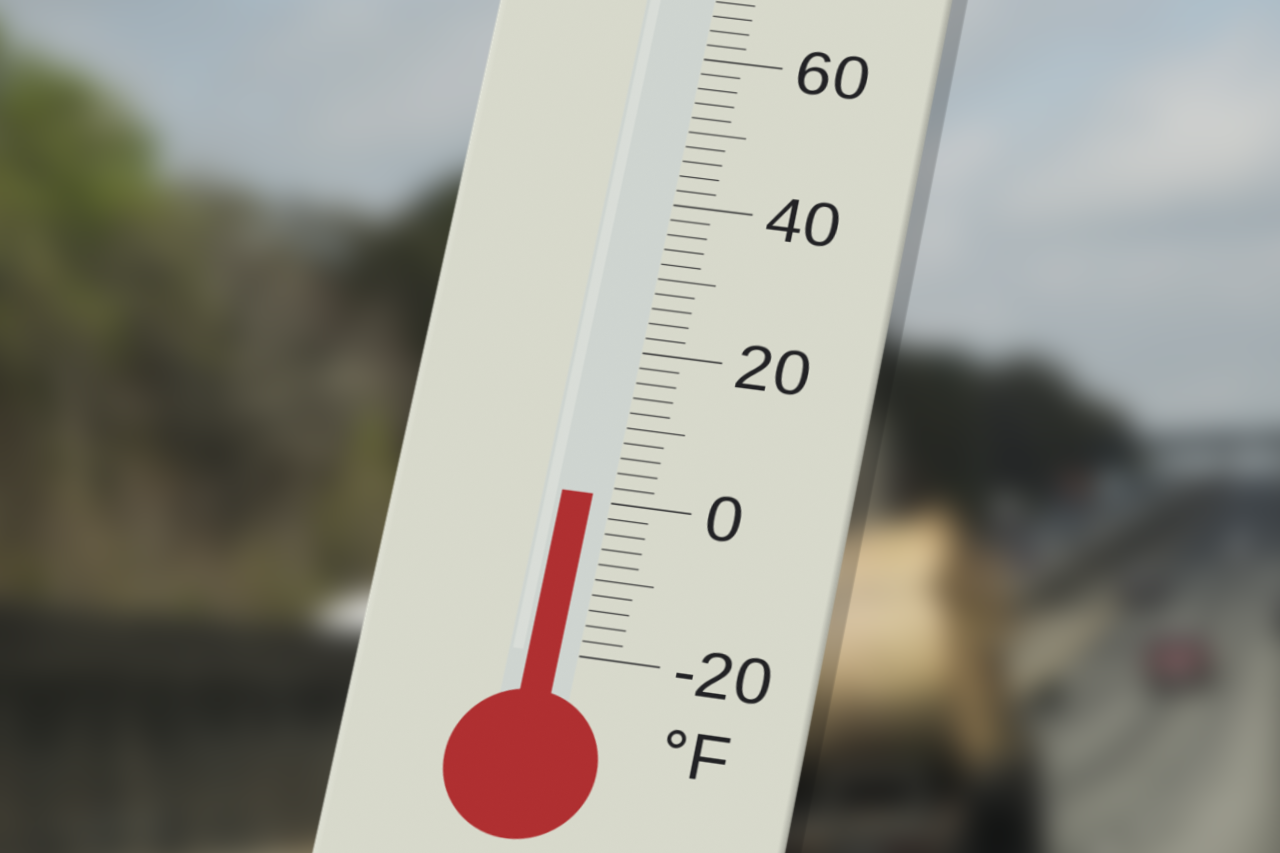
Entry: 1 °F
